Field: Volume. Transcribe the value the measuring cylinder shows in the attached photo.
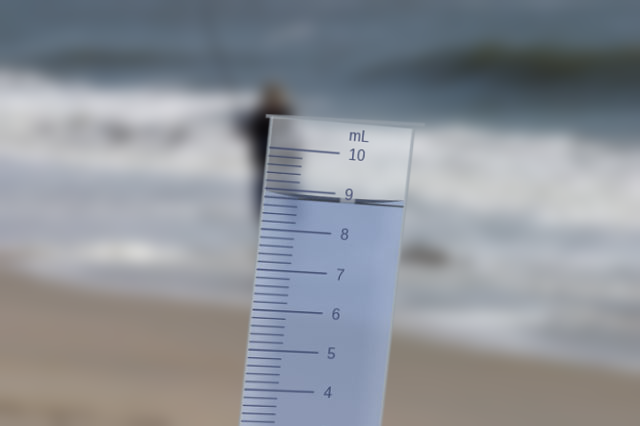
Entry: 8.8 mL
